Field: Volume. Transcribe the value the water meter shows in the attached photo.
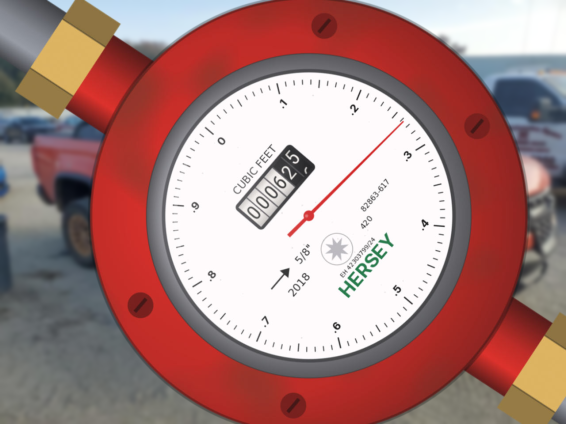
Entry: 625.26 ft³
